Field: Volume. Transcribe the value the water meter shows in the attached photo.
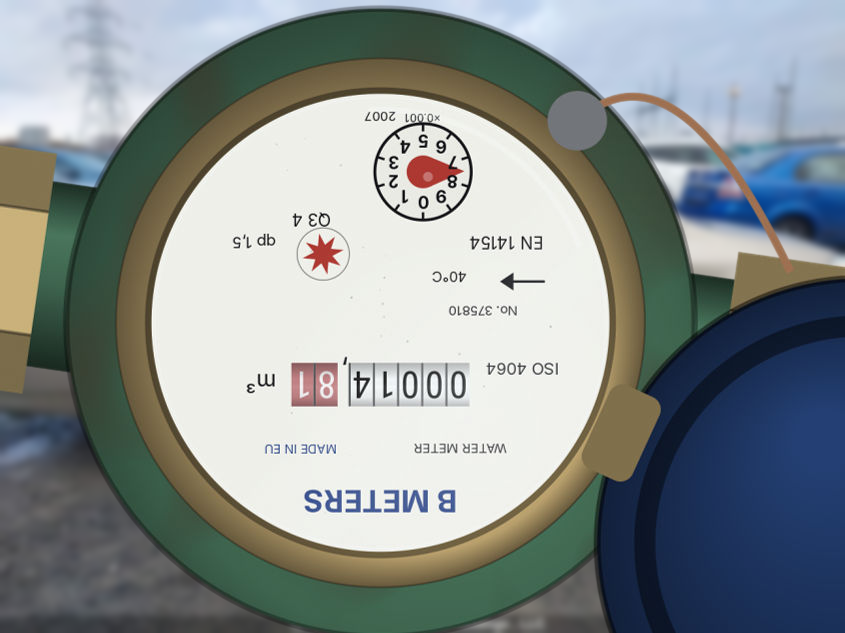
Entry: 14.817 m³
